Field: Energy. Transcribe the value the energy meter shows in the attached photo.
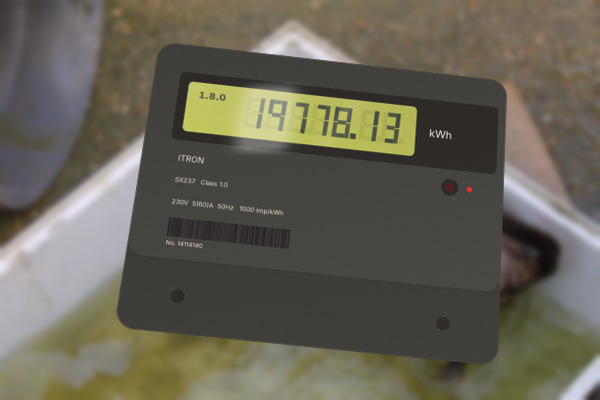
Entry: 19778.13 kWh
